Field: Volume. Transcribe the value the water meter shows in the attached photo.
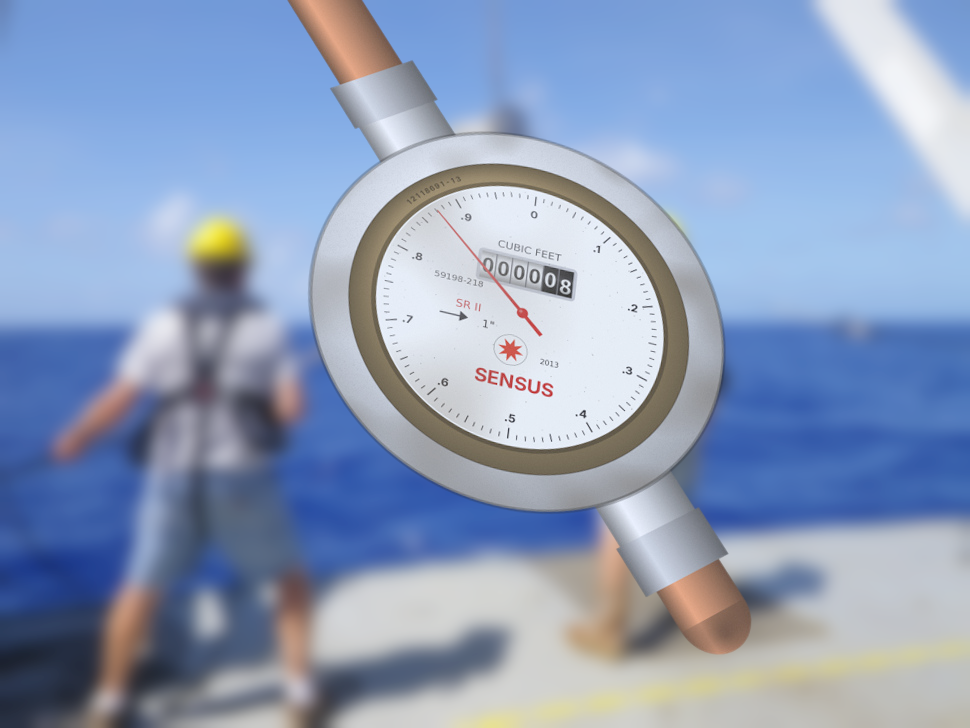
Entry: 7.87 ft³
